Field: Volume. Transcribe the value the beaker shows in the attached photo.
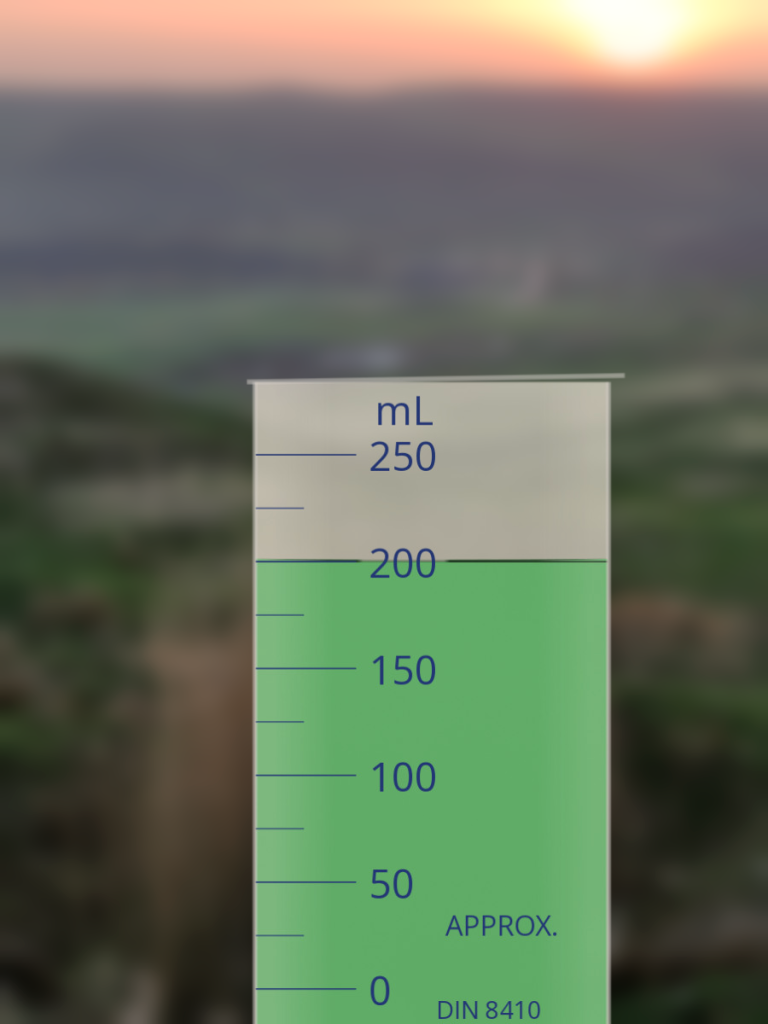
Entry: 200 mL
